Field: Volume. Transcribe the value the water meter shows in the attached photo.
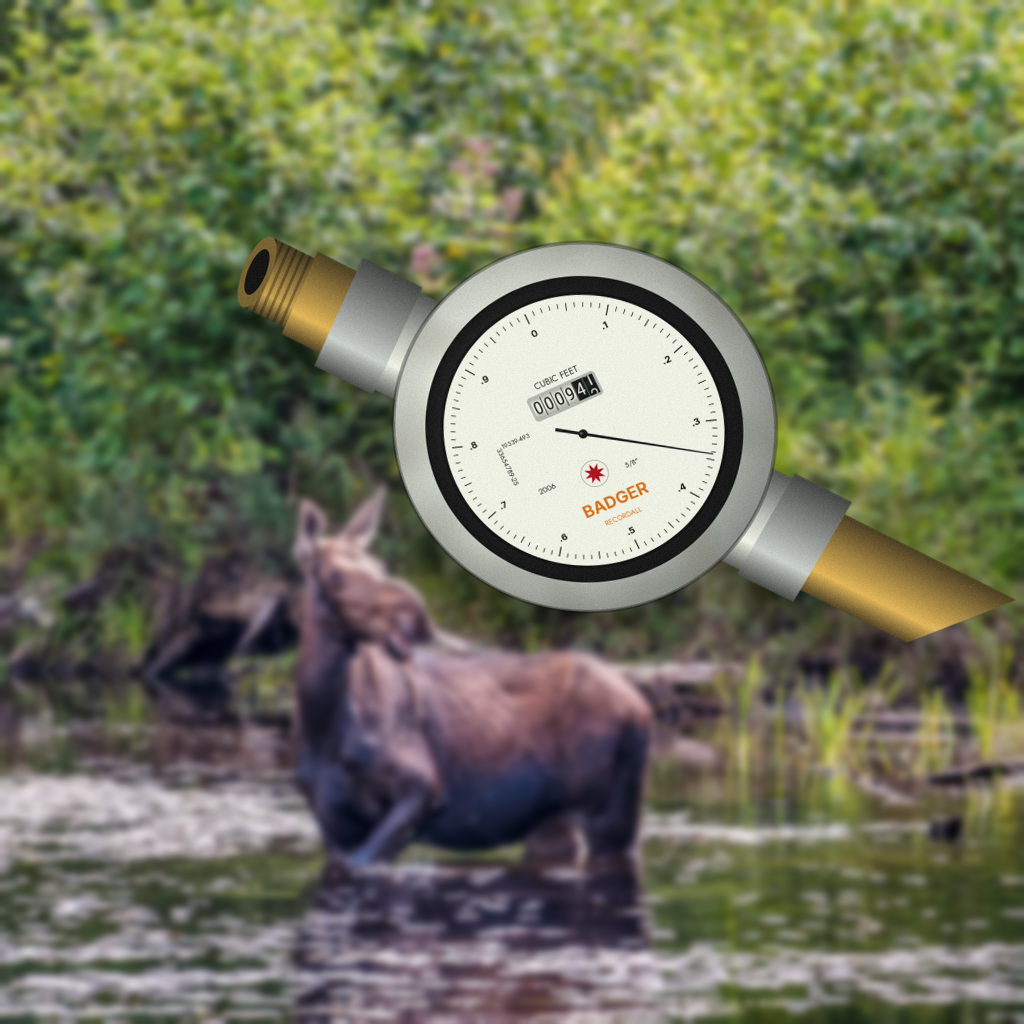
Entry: 941.34 ft³
